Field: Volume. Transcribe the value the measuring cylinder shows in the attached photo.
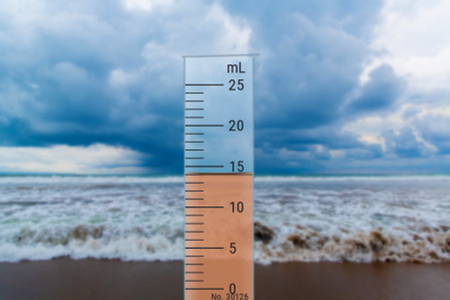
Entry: 14 mL
